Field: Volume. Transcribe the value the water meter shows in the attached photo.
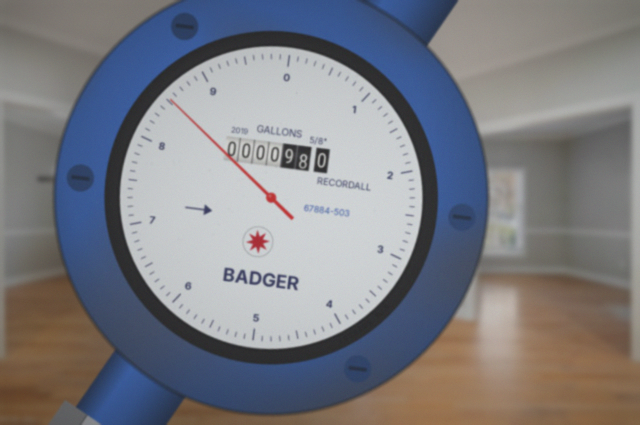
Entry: 978.5 gal
